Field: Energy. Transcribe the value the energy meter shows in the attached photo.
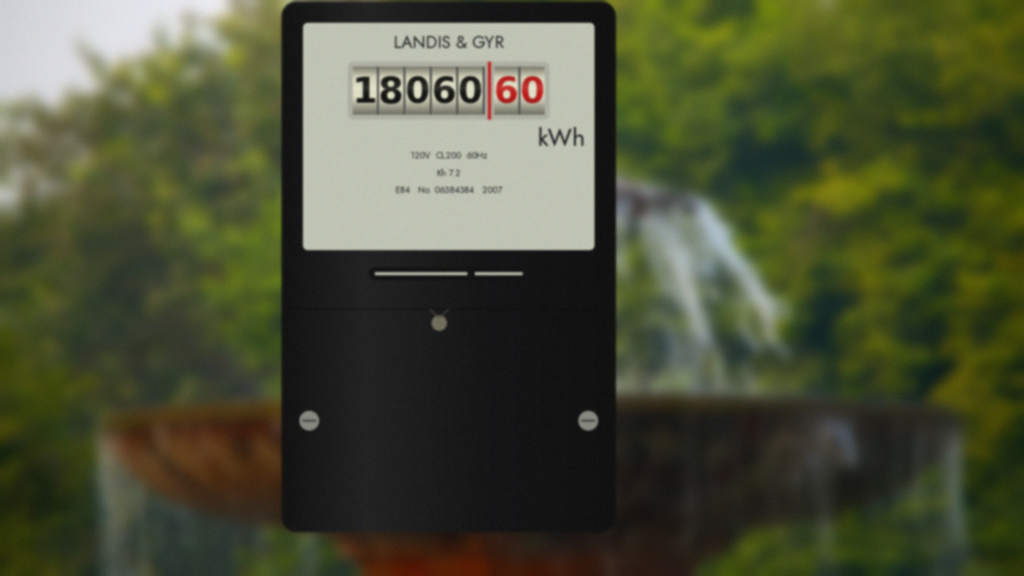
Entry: 18060.60 kWh
